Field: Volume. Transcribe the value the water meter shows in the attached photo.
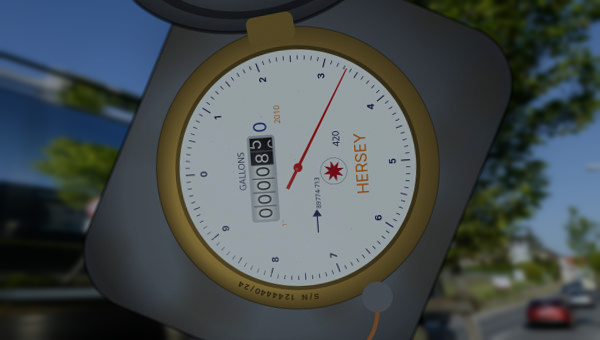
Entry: 853.3 gal
